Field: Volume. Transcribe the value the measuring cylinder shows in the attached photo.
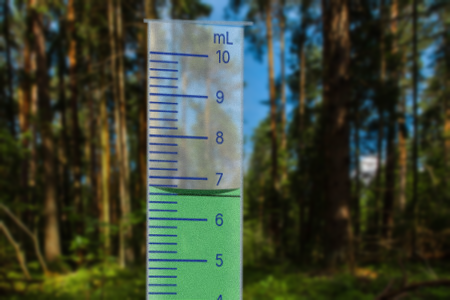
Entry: 6.6 mL
